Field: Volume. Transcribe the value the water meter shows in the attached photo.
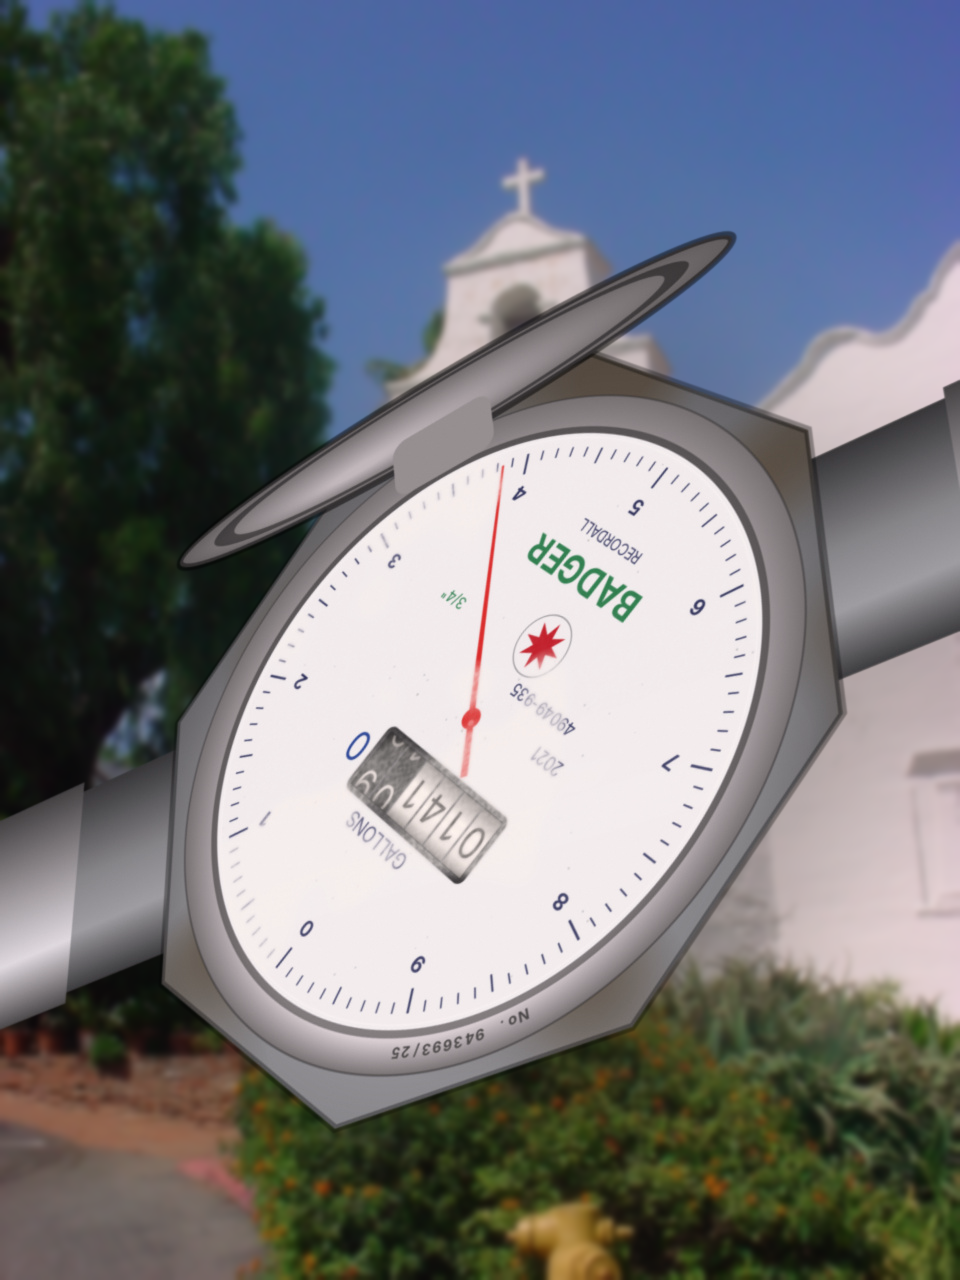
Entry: 141093.8 gal
